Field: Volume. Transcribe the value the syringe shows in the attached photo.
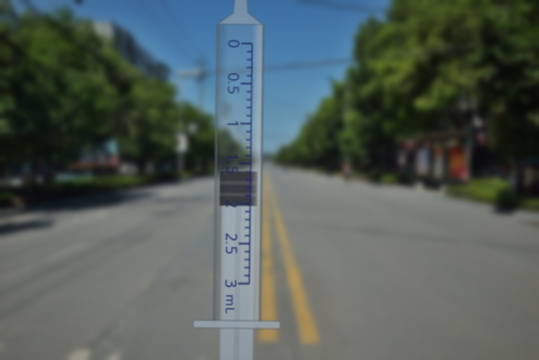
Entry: 1.6 mL
